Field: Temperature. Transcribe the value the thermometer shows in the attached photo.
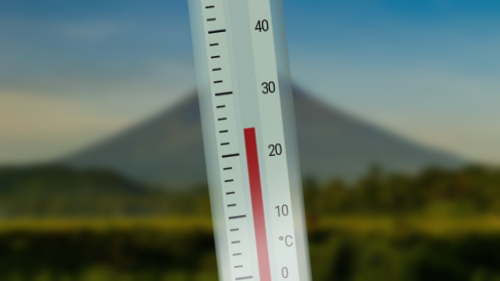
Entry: 24 °C
